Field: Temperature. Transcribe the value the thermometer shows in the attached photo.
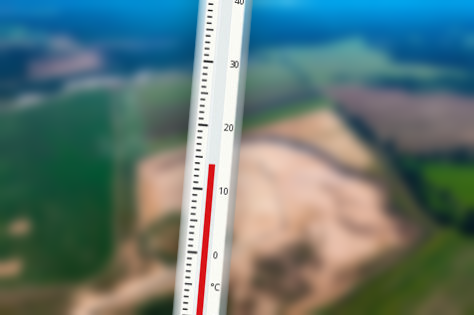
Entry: 14 °C
